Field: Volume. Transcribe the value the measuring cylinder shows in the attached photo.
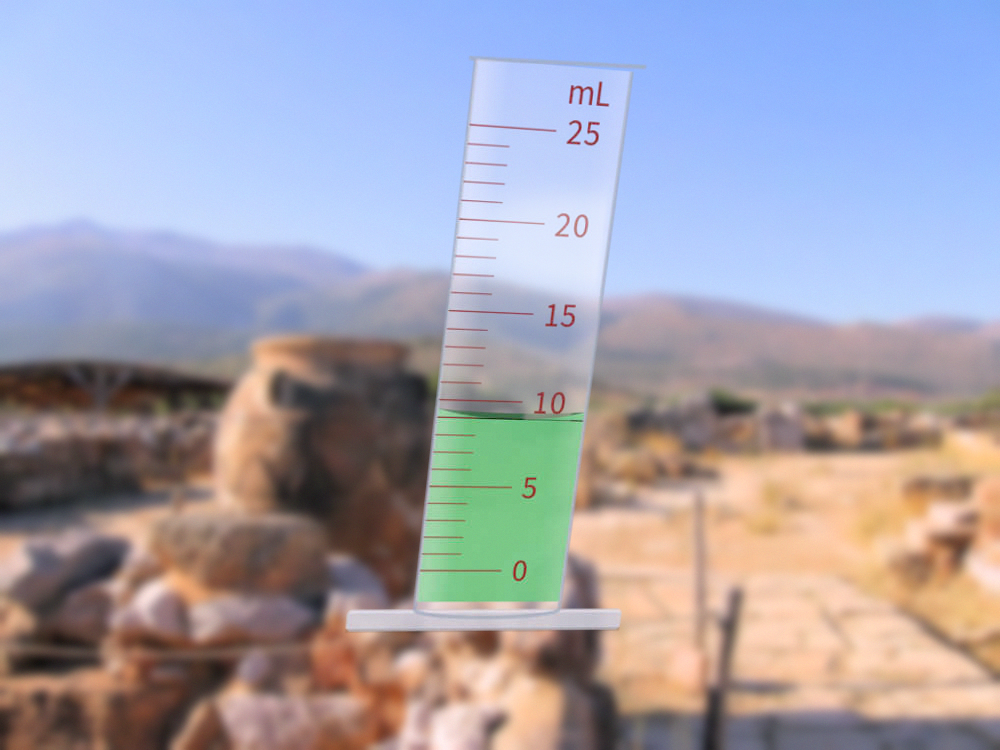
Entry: 9 mL
